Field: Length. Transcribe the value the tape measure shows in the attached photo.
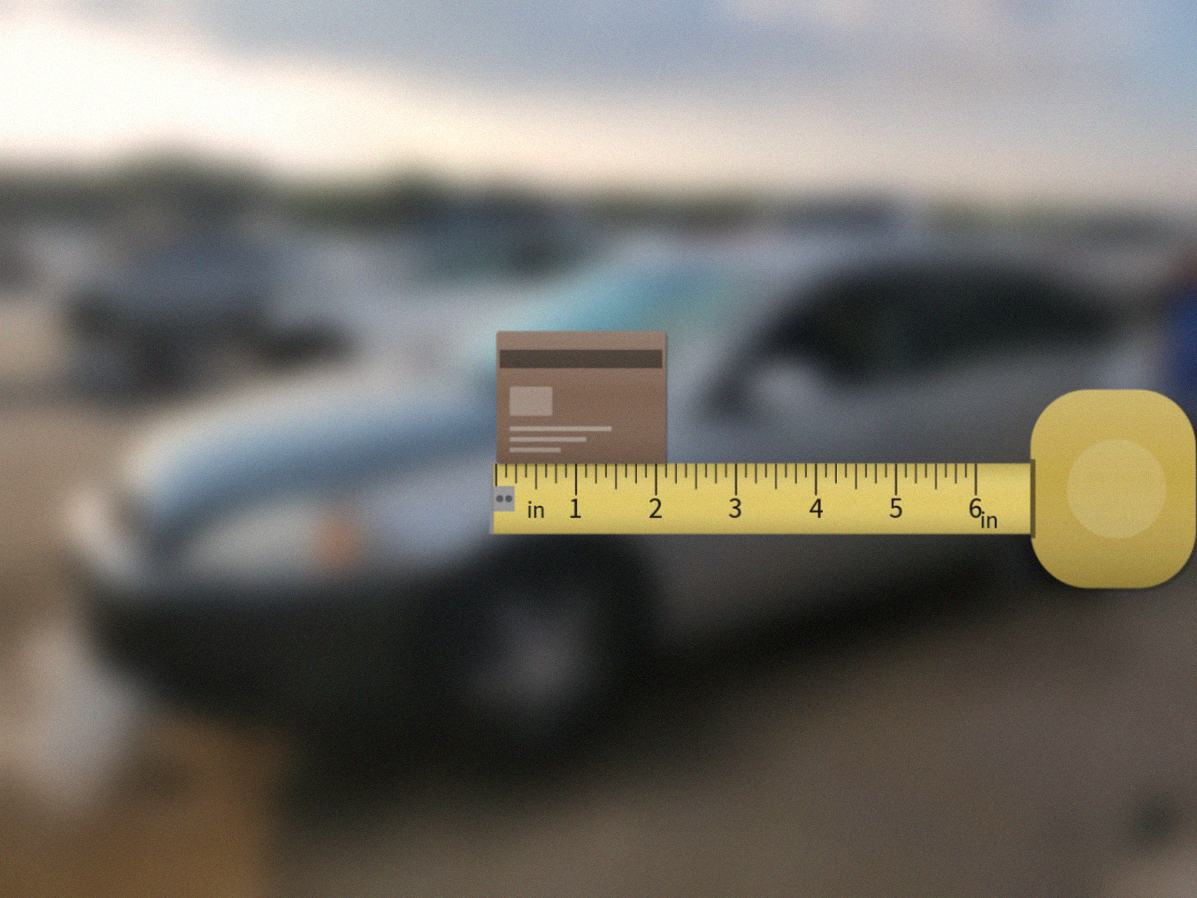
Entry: 2.125 in
